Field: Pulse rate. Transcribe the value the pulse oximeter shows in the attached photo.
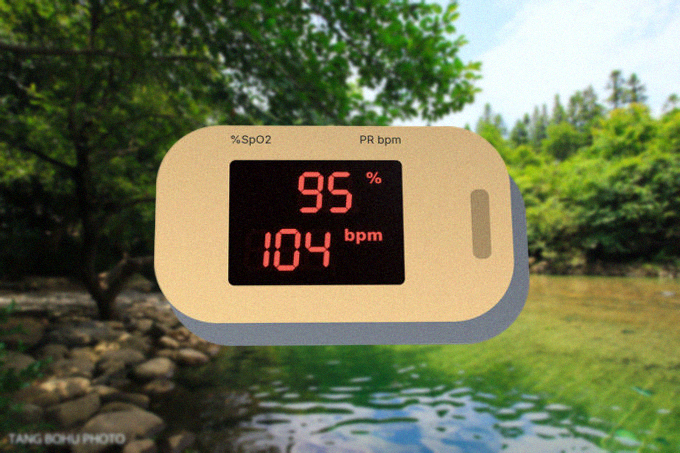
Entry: 104 bpm
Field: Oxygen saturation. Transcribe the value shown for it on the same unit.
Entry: 95 %
